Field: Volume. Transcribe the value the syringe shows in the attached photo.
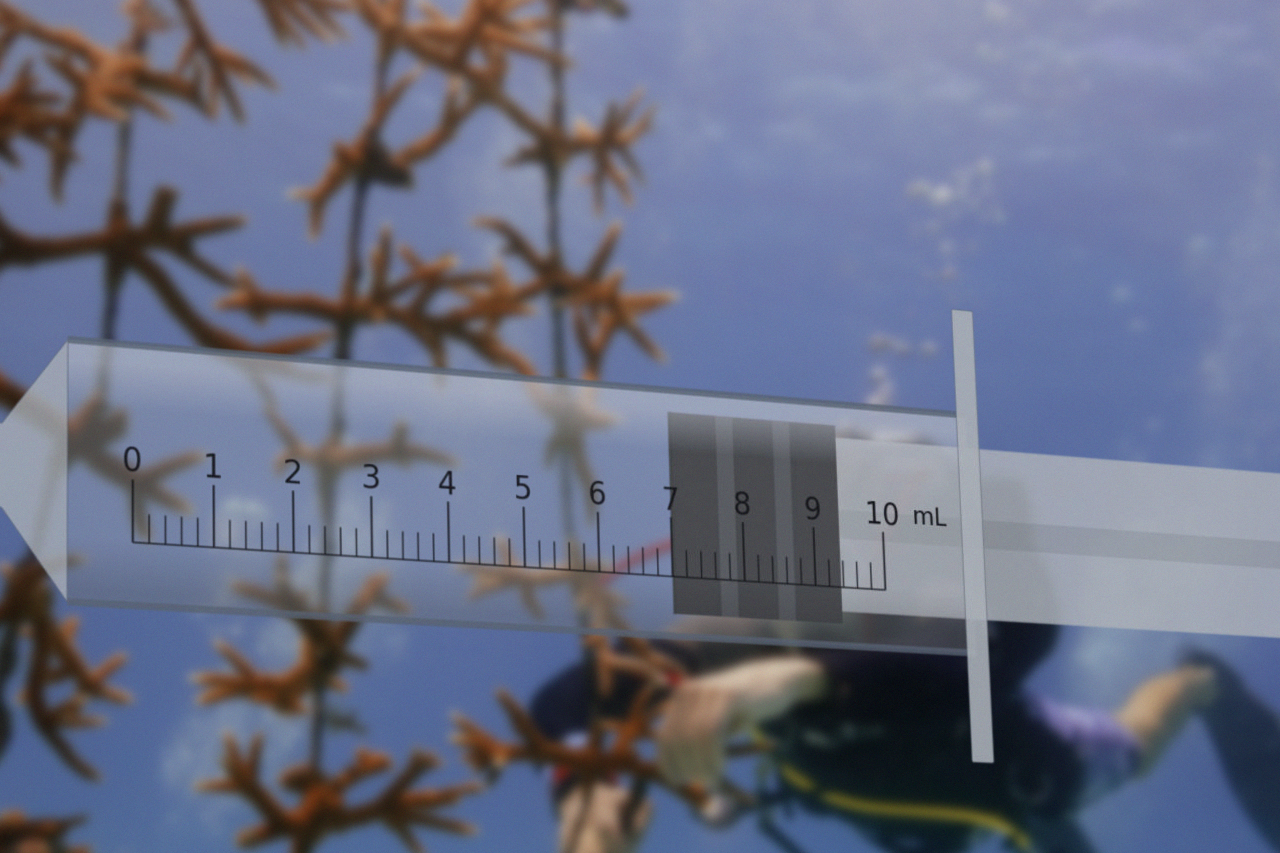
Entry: 7 mL
